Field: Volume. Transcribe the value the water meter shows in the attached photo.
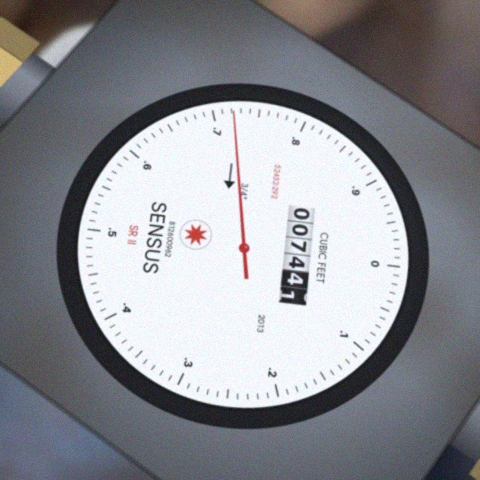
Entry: 7440.72 ft³
